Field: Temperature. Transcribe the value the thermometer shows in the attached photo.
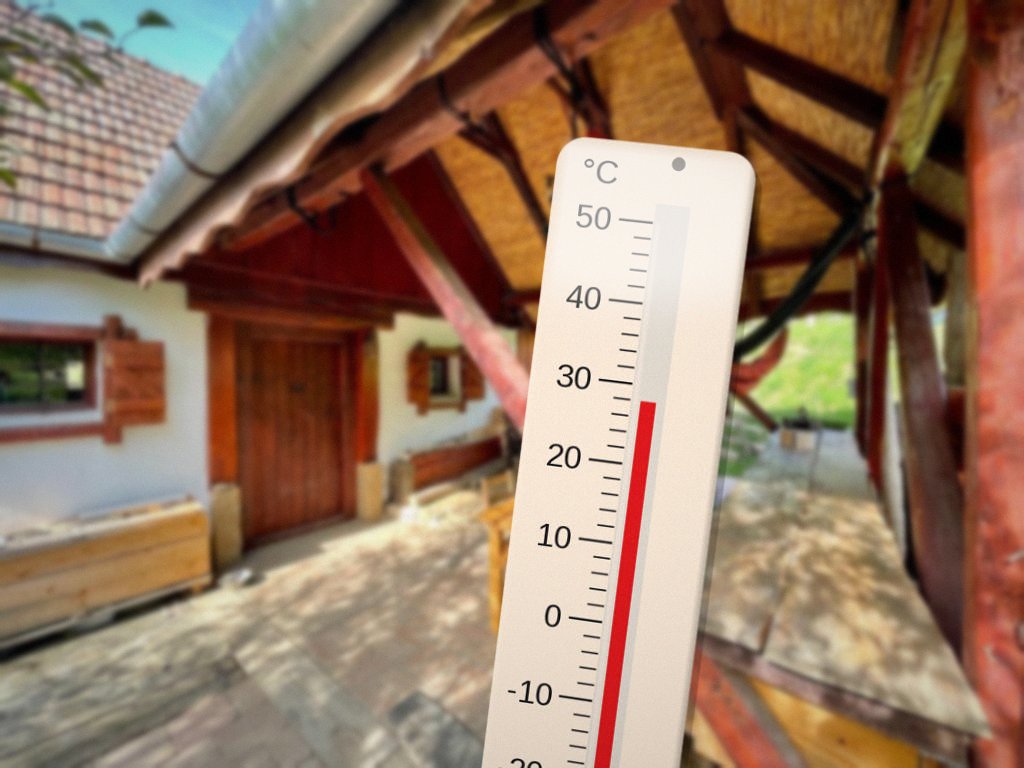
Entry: 28 °C
